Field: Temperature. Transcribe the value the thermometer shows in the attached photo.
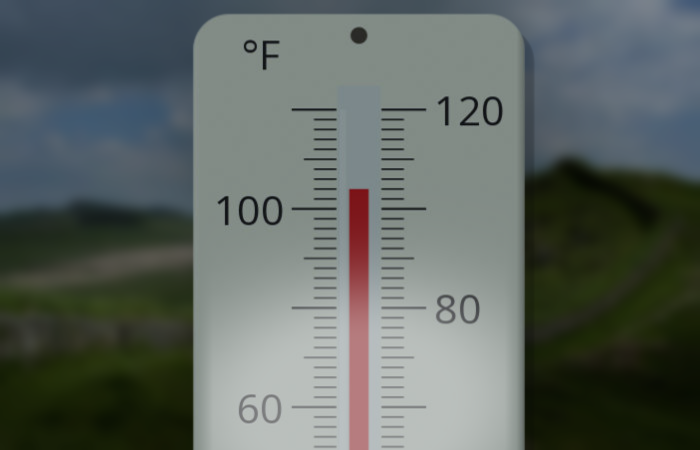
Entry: 104 °F
